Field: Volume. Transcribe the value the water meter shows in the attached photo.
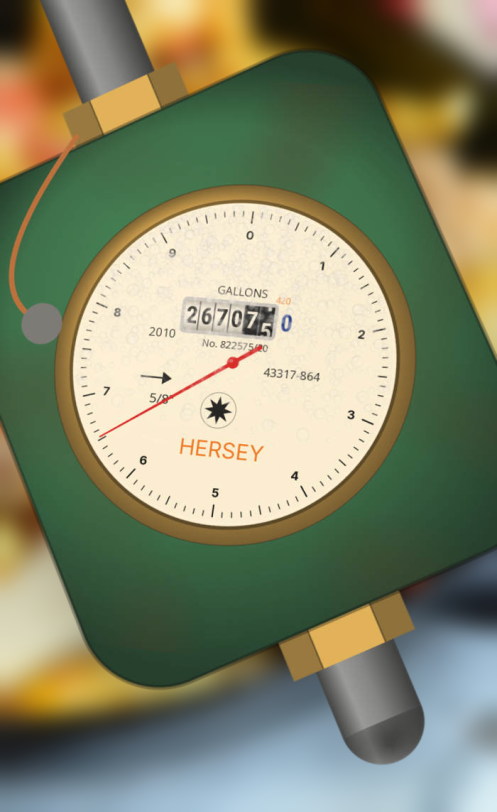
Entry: 2670746.5 gal
